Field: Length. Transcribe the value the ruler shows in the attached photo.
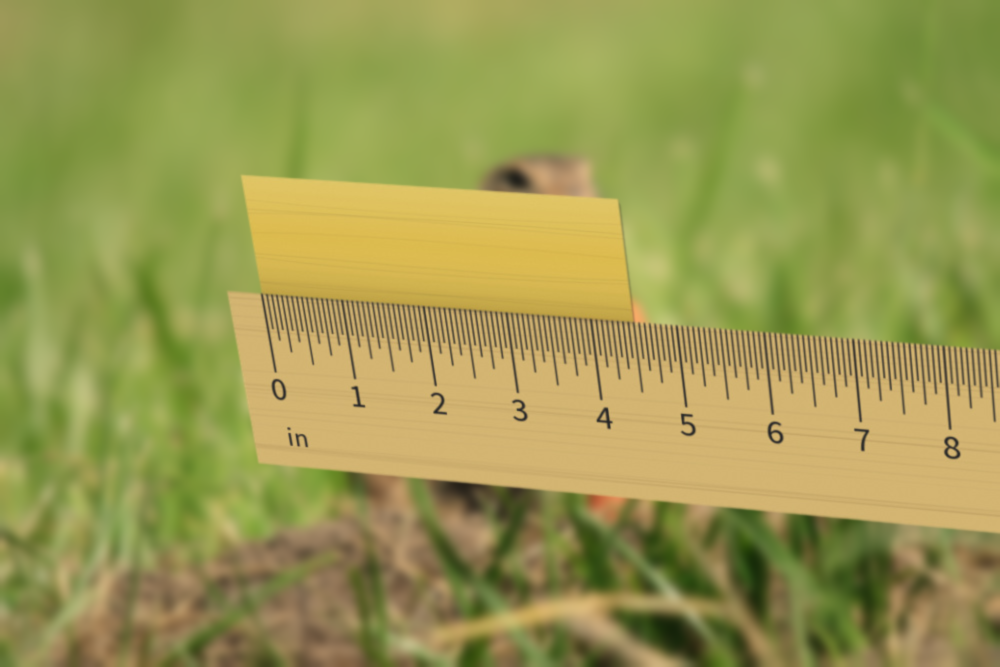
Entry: 4.5 in
